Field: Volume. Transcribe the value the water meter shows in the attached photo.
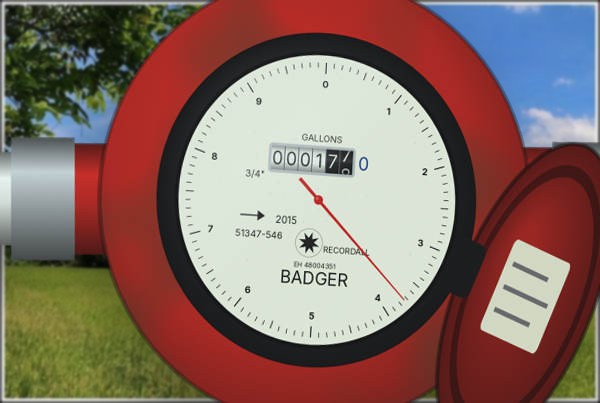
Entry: 1773.7 gal
